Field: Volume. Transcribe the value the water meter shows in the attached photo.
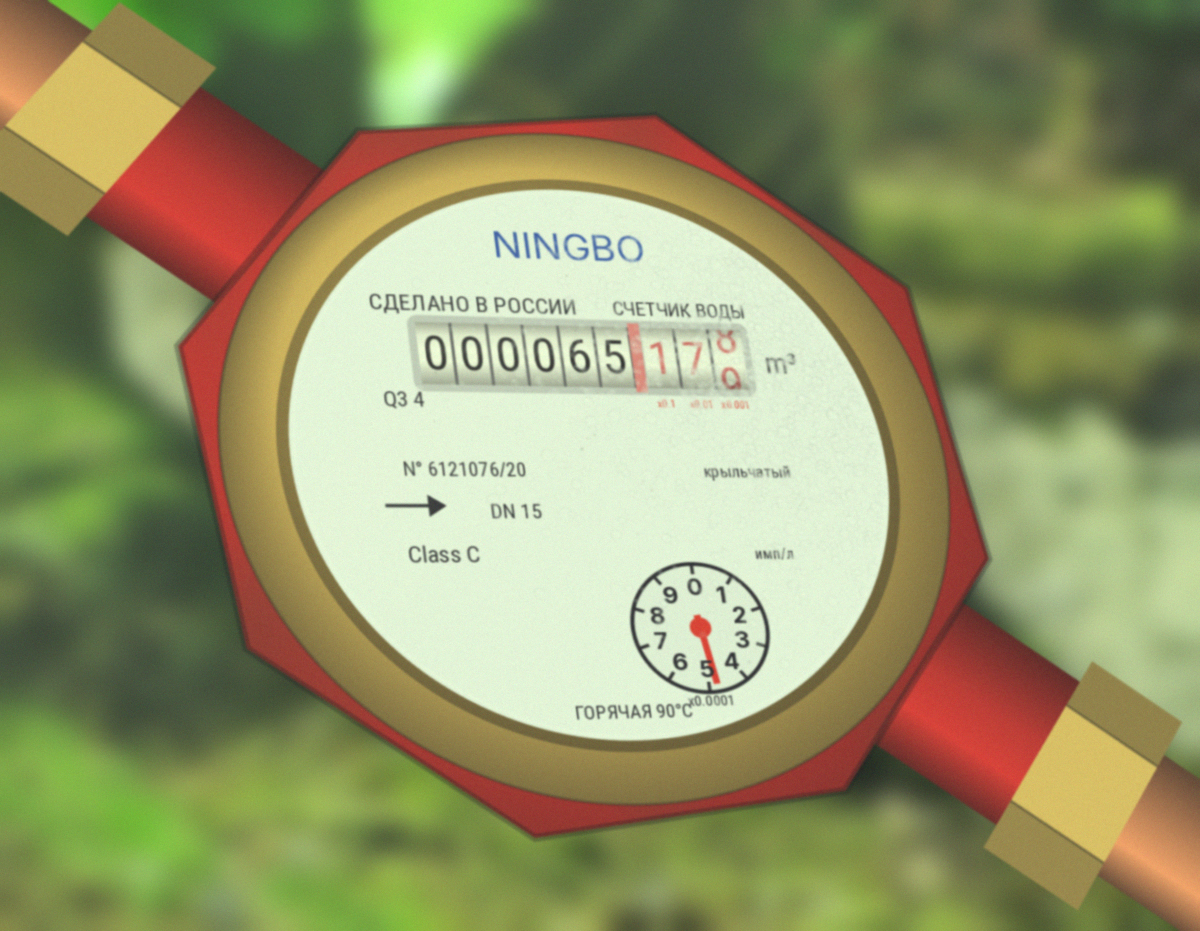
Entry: 65.1784 m³
